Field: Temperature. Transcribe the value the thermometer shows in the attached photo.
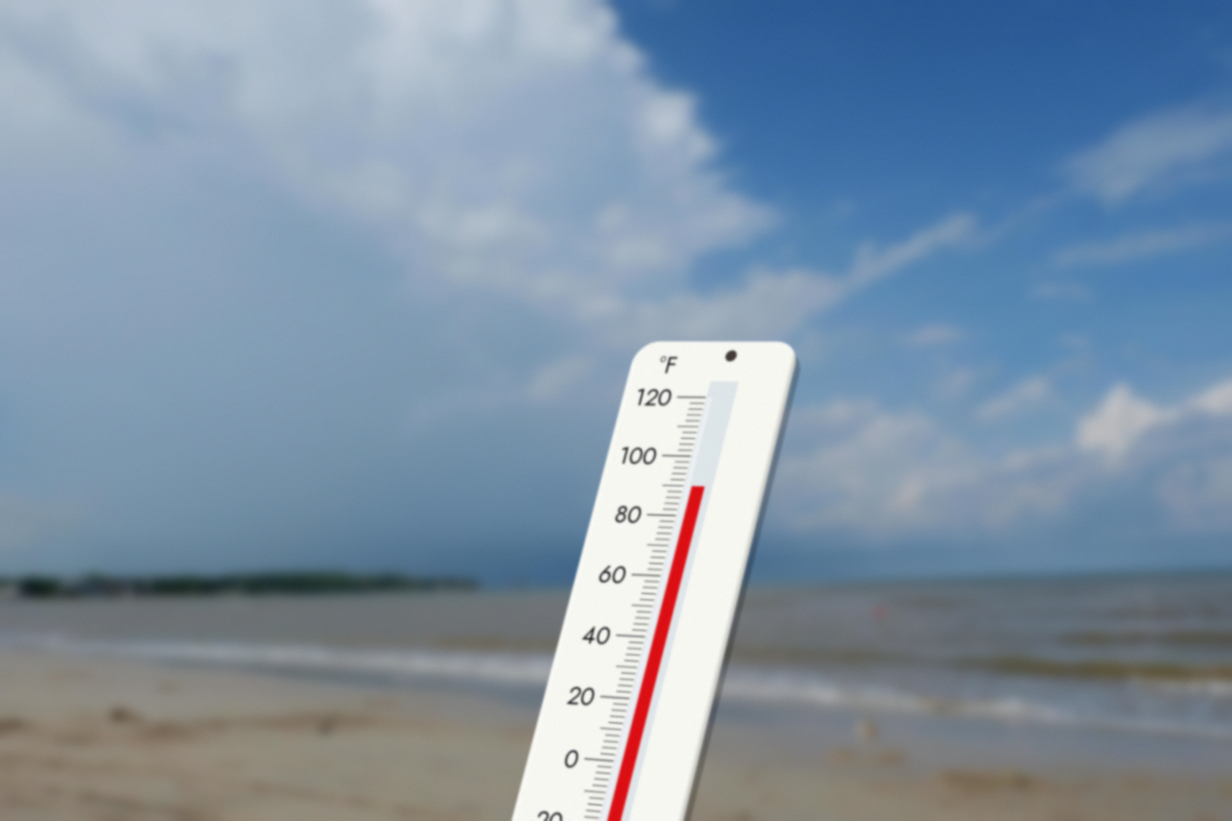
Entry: 90 °F
